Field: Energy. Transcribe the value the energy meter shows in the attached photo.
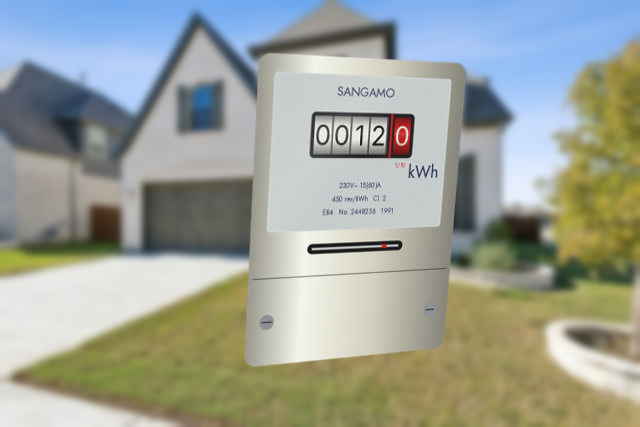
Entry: 12.0 kWh
